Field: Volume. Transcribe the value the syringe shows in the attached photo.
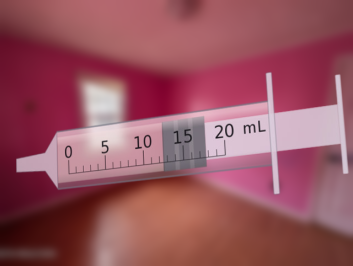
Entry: 12.5 mL
